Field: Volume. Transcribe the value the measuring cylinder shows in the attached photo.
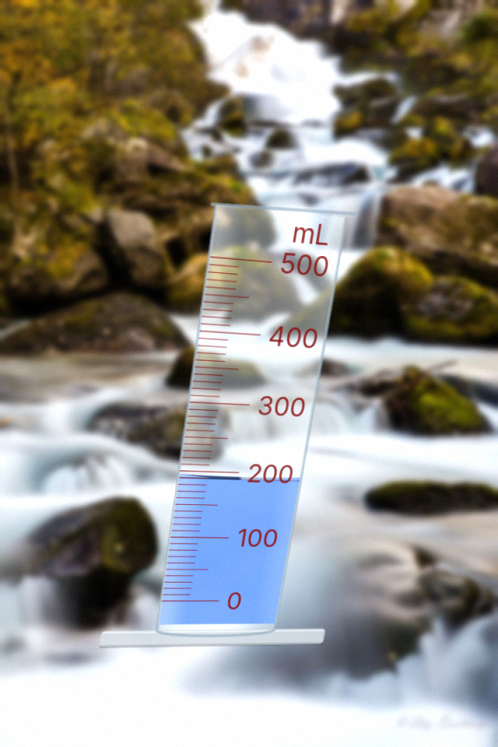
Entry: 190 mL
